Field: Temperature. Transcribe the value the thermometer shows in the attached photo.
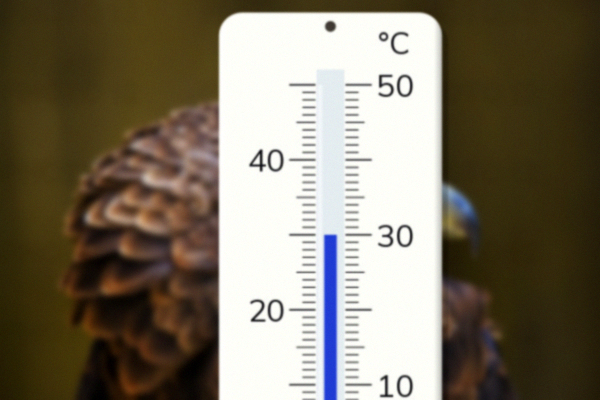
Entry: 30 °C
